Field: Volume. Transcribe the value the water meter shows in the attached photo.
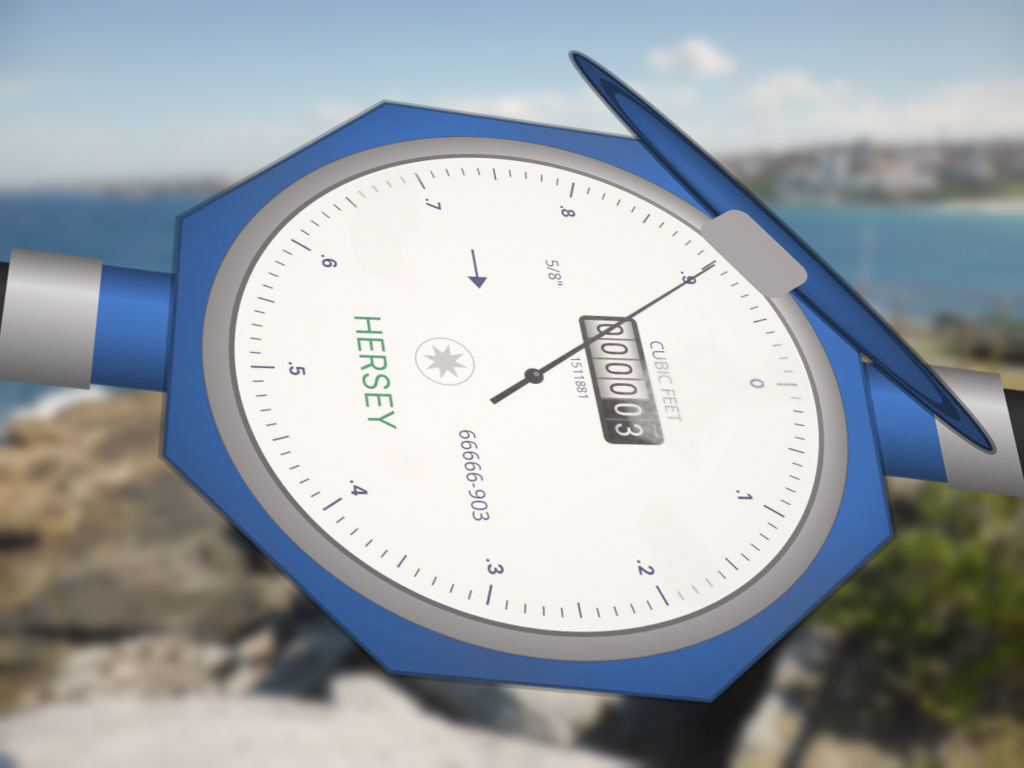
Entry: 2.90 ft³
